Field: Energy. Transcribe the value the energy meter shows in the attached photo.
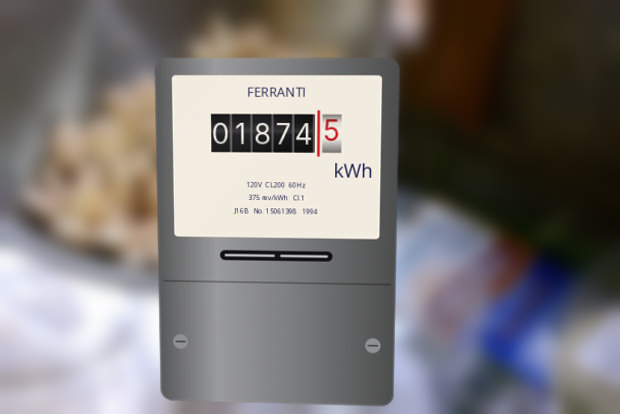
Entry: 1874.5 kWh
